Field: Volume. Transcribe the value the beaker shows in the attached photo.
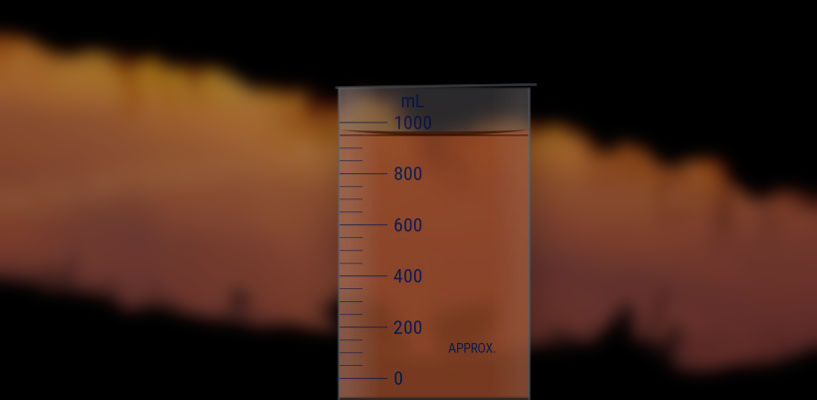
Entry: 950 mL
